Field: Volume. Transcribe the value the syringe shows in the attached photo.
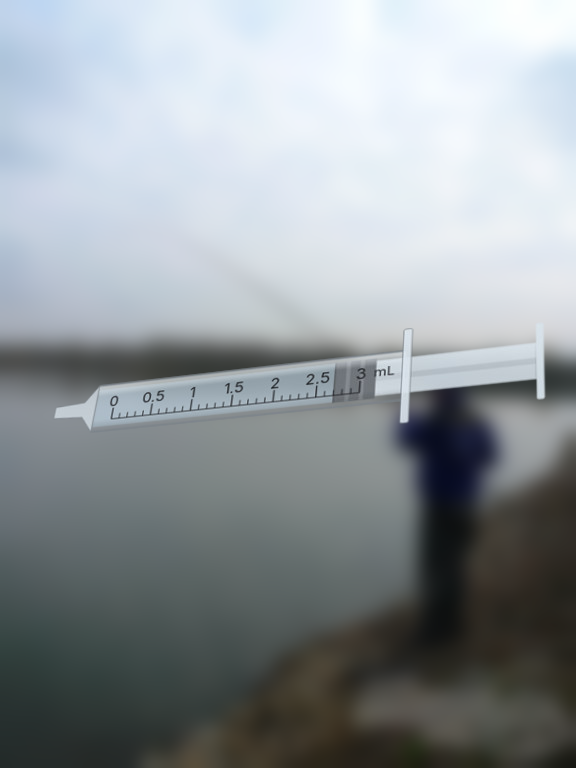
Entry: 2.7 mL
